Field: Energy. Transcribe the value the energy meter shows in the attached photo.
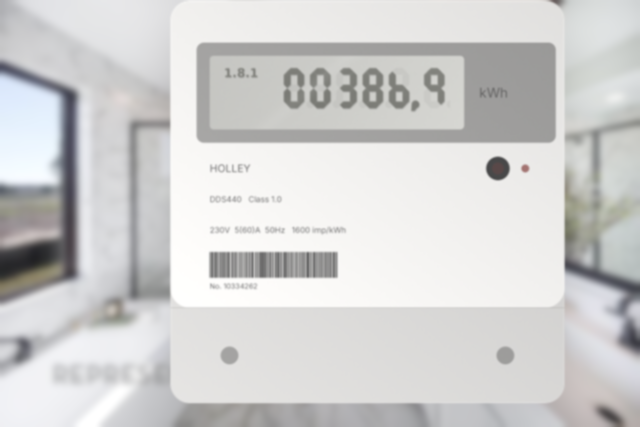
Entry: 386.9 kWh
